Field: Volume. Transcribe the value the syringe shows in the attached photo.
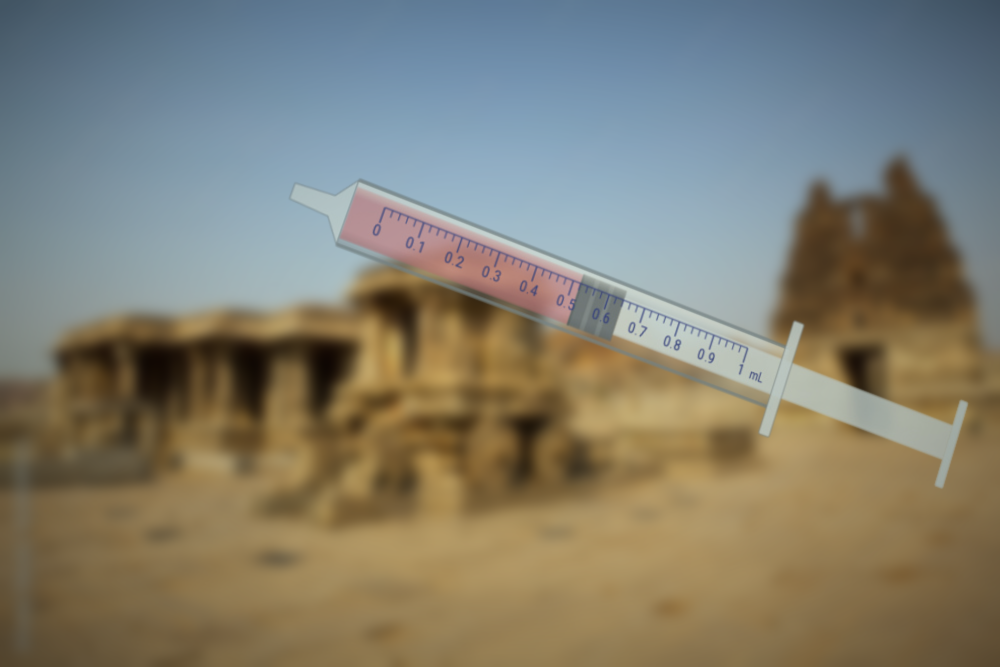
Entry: 0.52 mL
